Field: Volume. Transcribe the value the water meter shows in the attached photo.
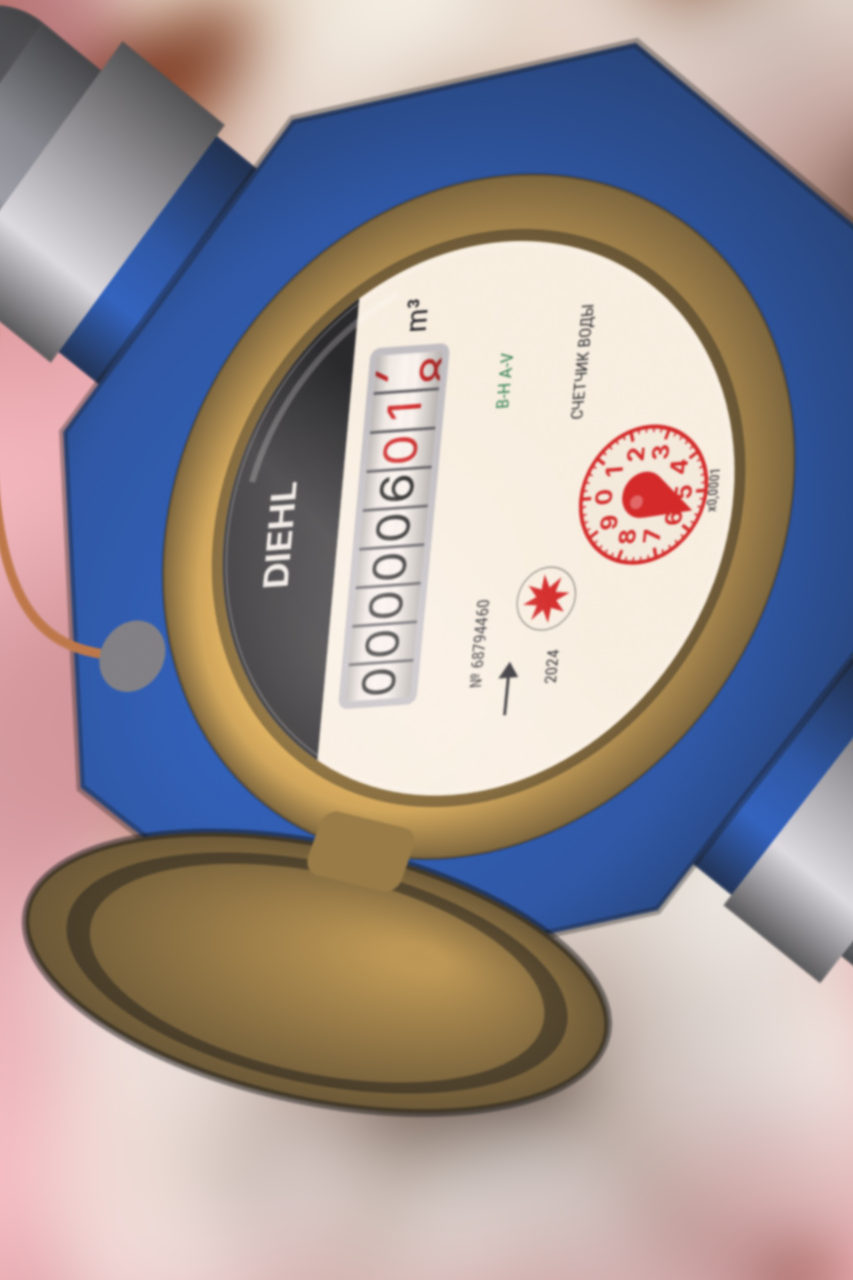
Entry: 6.0175 m³
